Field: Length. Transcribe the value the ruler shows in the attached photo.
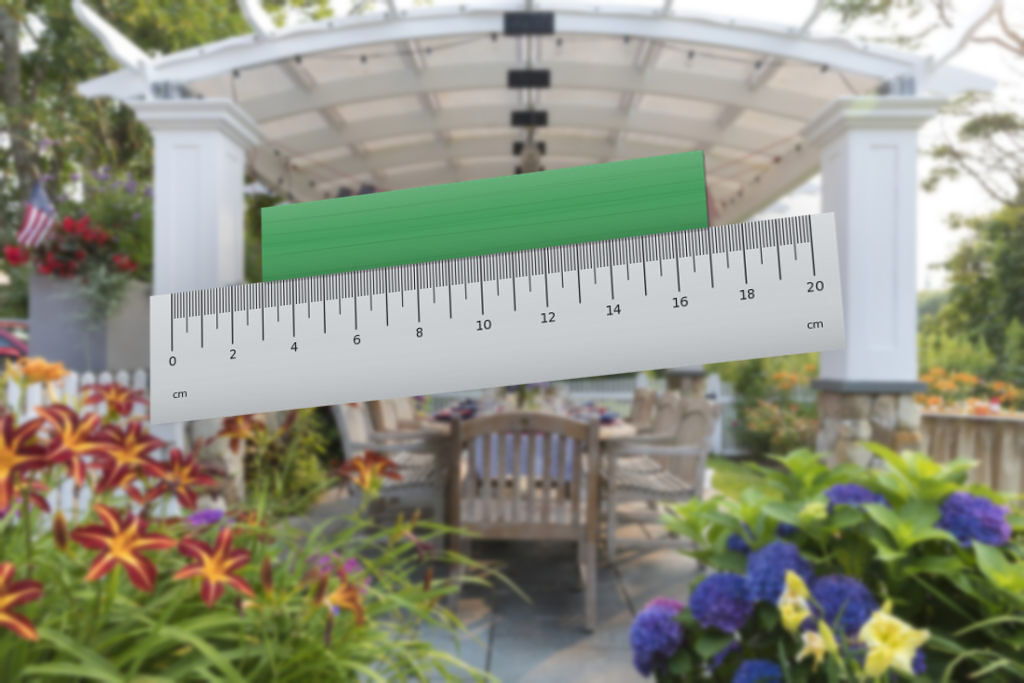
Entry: 14 cm
